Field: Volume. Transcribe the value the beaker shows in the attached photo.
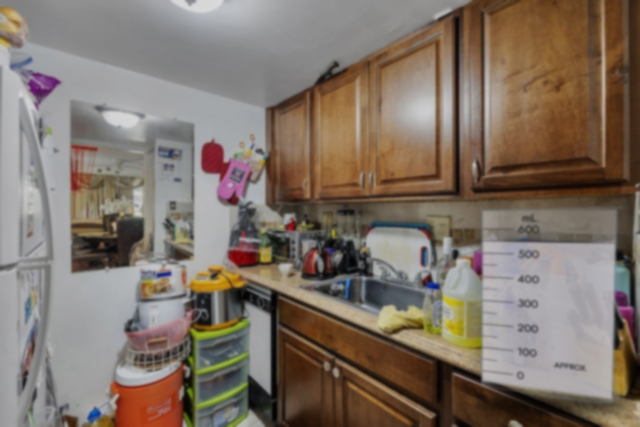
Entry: 550 mL
